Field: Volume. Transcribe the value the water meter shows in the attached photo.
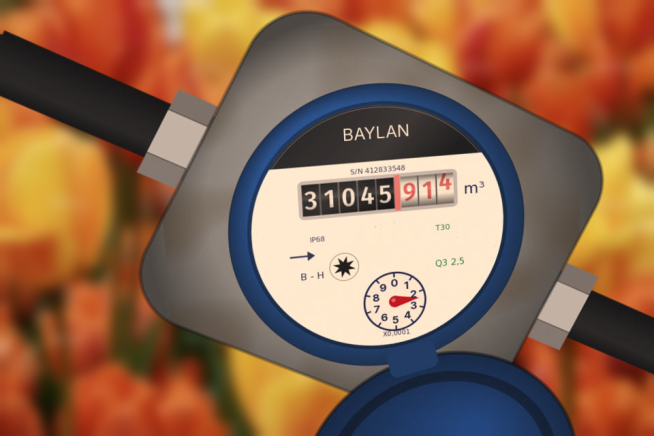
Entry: 31045.9142 m³
